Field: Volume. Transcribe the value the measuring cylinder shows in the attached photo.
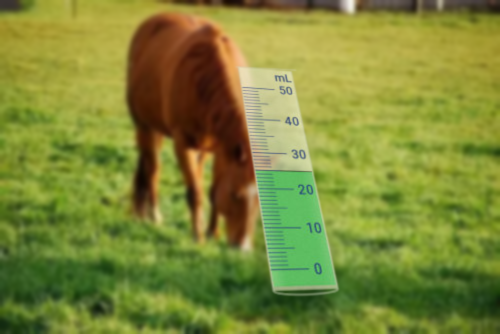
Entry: 25 mL
